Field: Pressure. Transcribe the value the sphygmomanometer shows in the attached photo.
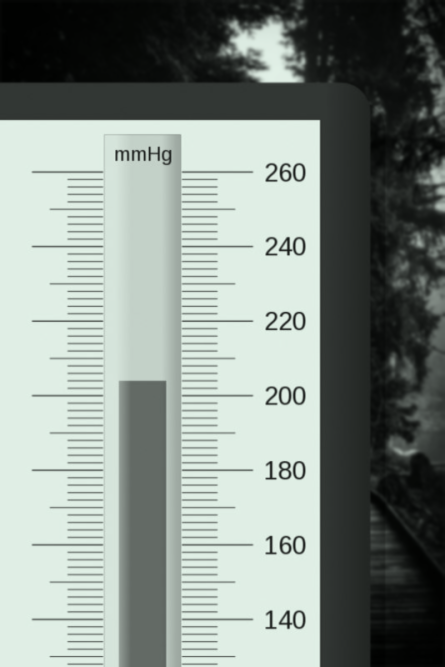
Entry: 204 mmHg
